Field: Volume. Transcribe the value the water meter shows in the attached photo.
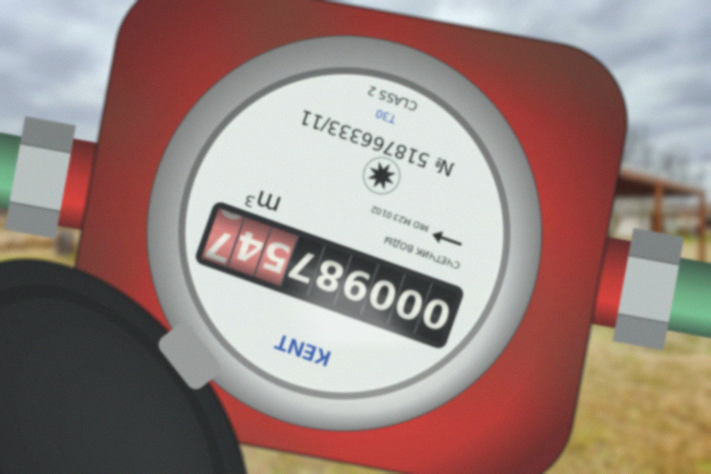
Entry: 987.547 m³
